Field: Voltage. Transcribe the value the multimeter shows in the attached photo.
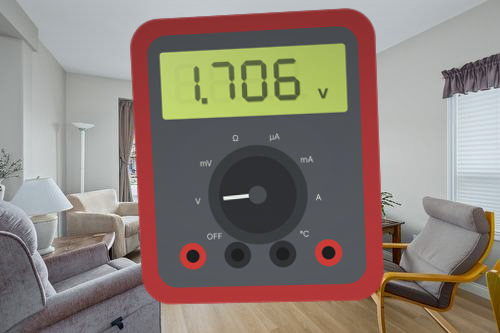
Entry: 1.706 V
